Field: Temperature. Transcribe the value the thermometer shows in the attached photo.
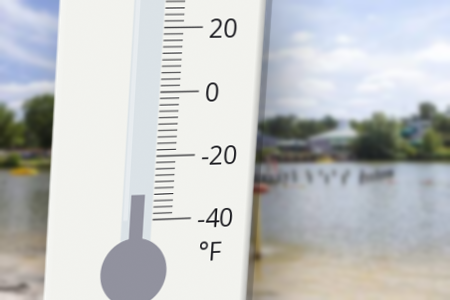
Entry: -32 °F
